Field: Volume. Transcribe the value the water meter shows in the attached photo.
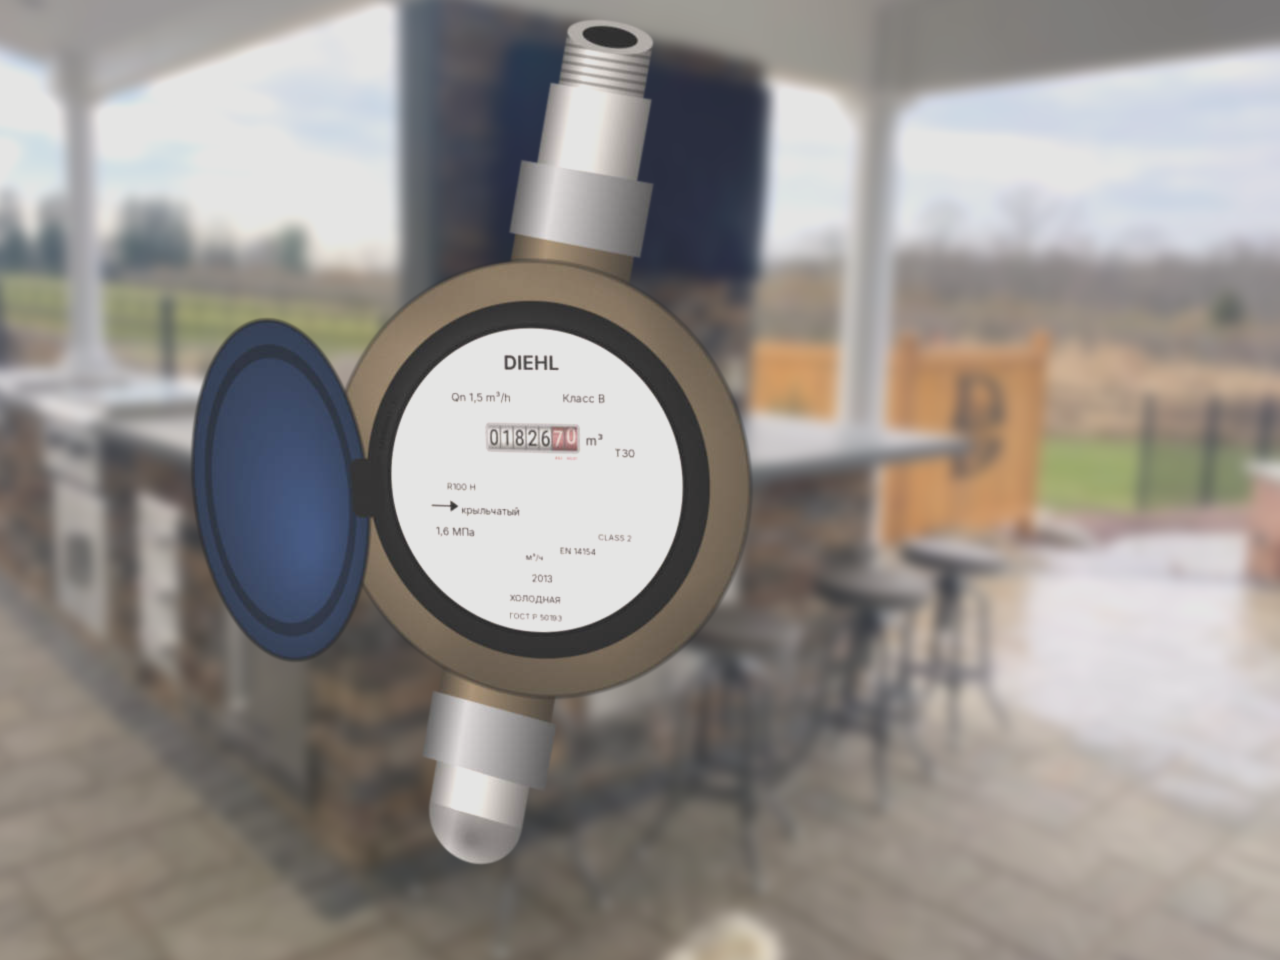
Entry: 1826.70 m³
